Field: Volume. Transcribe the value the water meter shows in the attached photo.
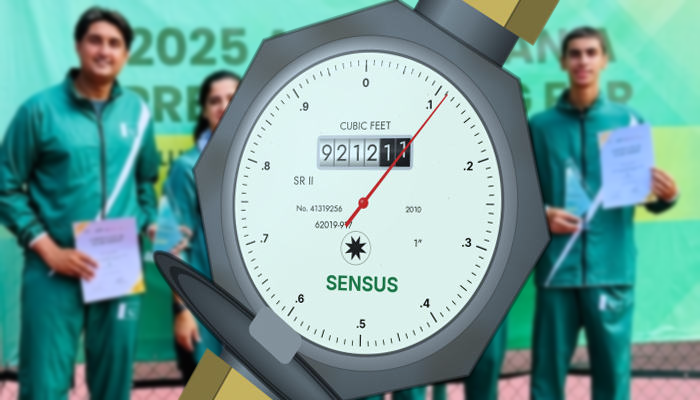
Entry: 921211.11 ft³
